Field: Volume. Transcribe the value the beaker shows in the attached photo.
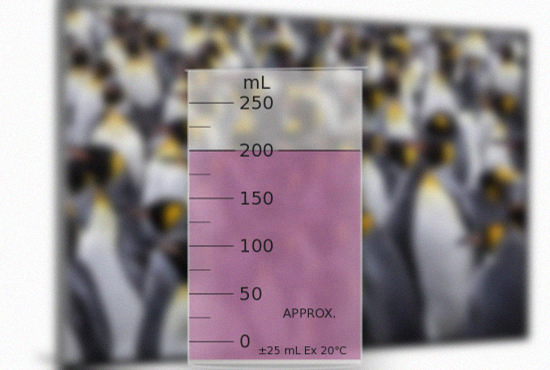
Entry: 200 mL
